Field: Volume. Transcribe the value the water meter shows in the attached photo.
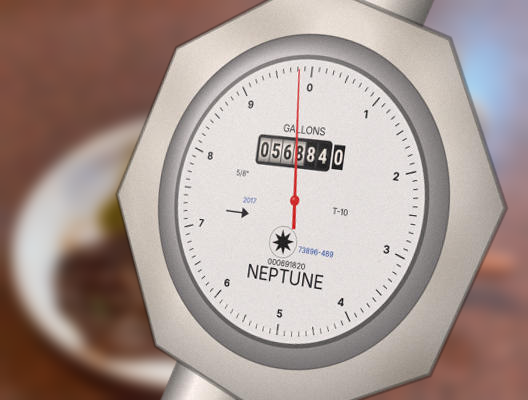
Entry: 568839.8 gal
